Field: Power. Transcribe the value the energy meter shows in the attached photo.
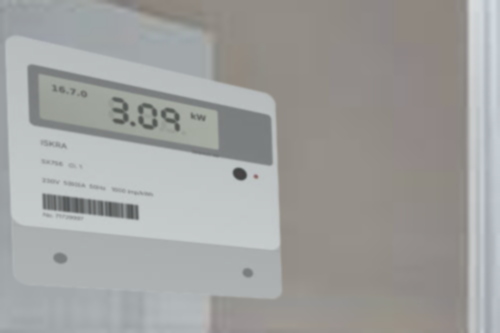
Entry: 3.09 kW
